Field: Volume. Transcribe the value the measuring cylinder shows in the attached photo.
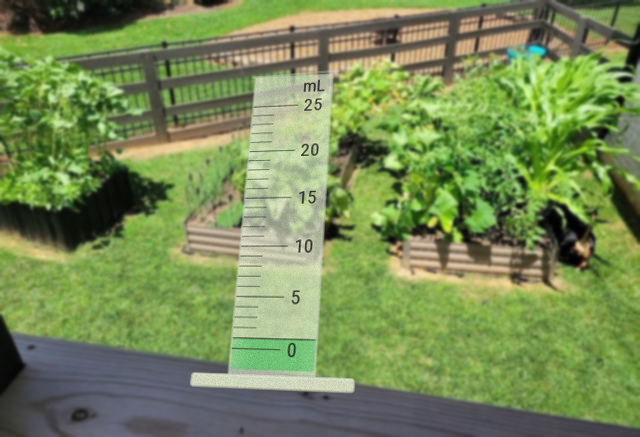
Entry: 1 mL
